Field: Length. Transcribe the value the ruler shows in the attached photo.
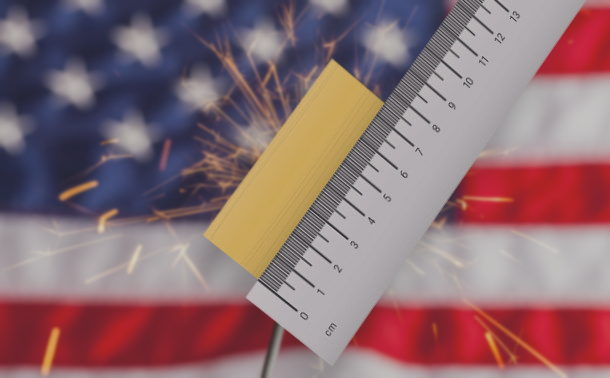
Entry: 7.5 cm
